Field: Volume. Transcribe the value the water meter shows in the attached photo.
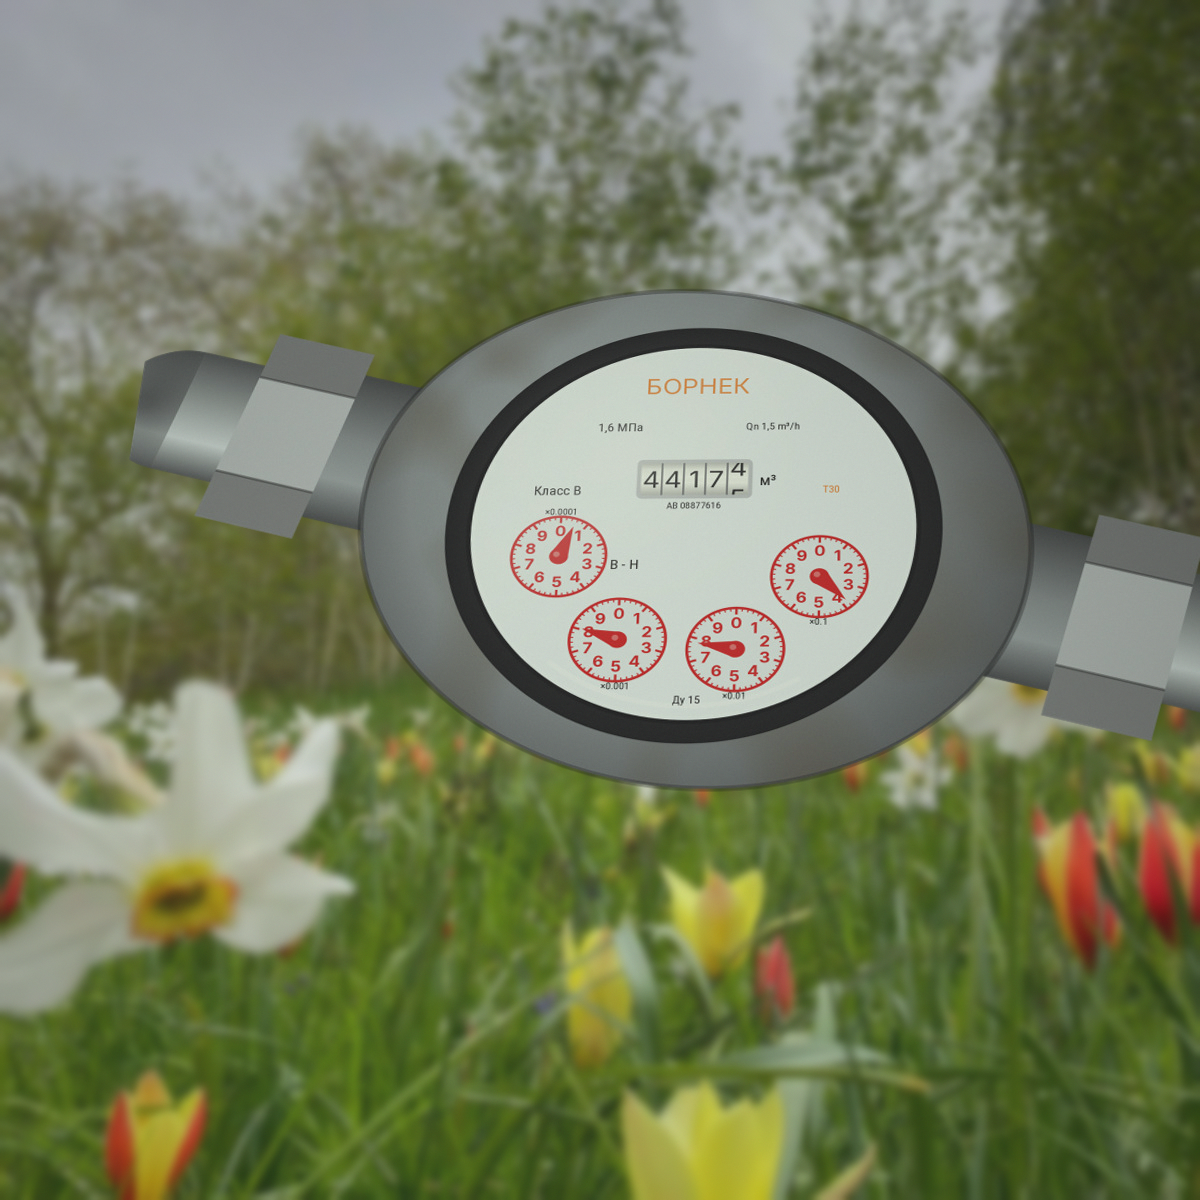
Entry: 44174.3780 m³
